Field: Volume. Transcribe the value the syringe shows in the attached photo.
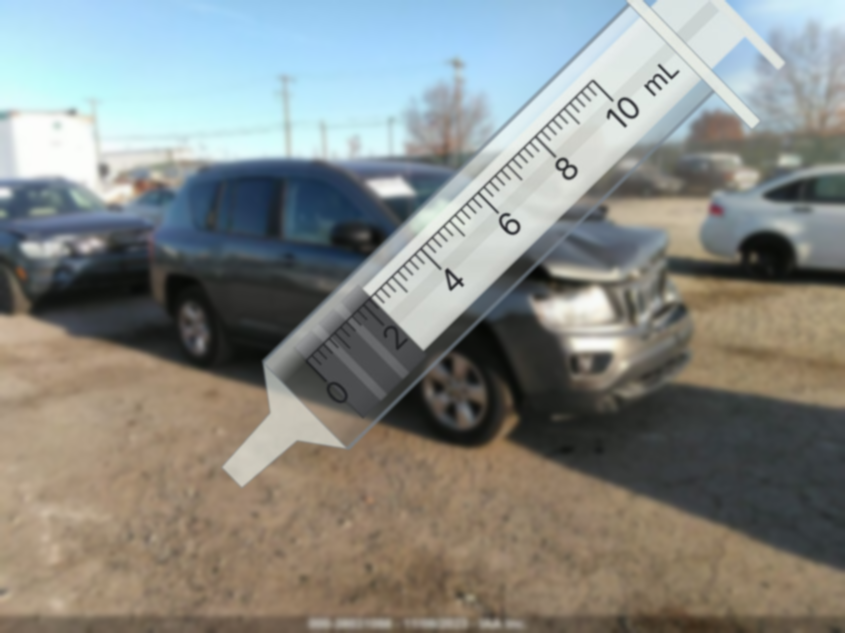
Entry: 0 mL
